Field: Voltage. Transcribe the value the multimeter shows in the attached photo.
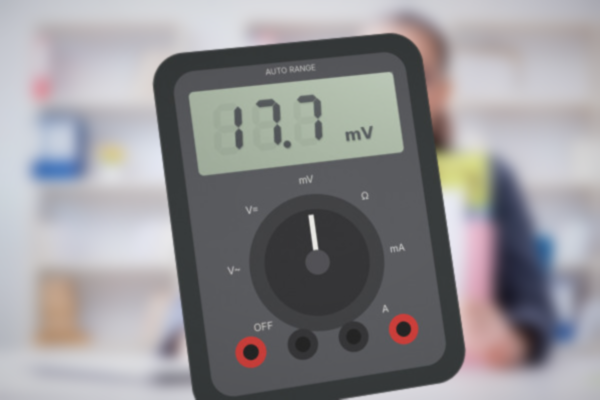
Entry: 17.7 mV
